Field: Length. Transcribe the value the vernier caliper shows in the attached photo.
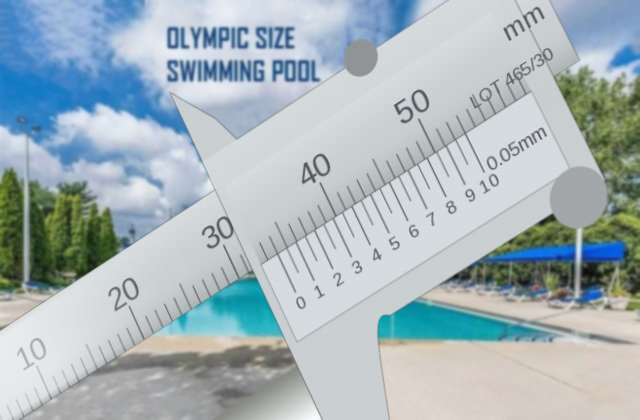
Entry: 34.0 mm
